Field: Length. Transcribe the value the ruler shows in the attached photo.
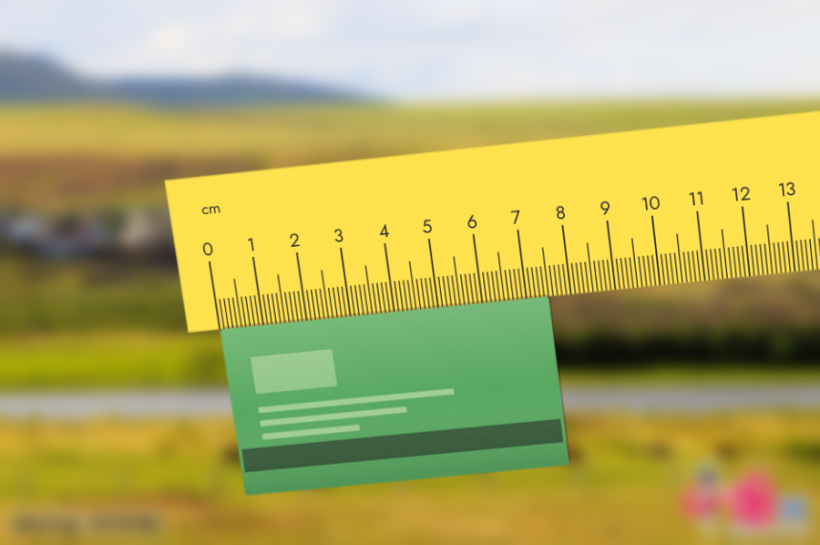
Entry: 7.5 cm
